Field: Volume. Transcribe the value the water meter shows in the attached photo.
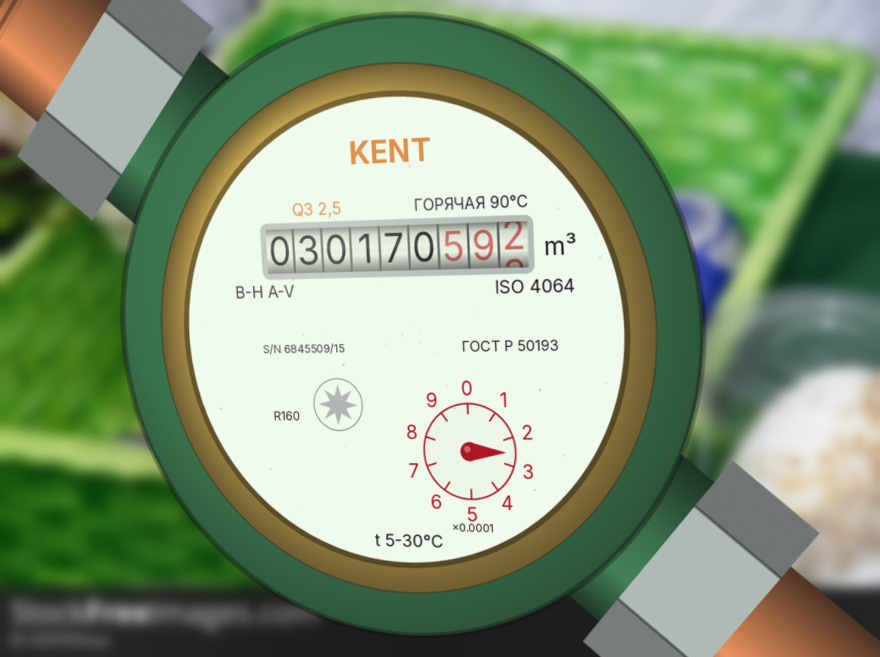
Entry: 30170.5922 m³
